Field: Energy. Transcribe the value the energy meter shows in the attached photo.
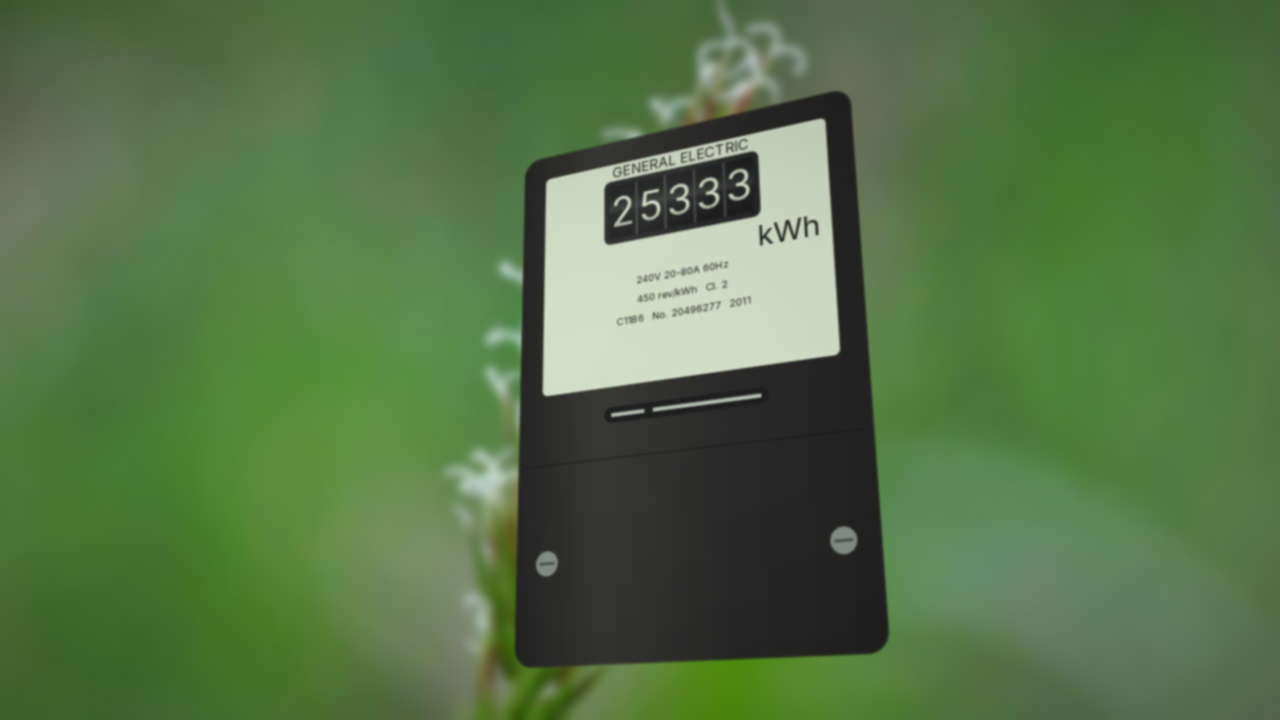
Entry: 25333 kWh
